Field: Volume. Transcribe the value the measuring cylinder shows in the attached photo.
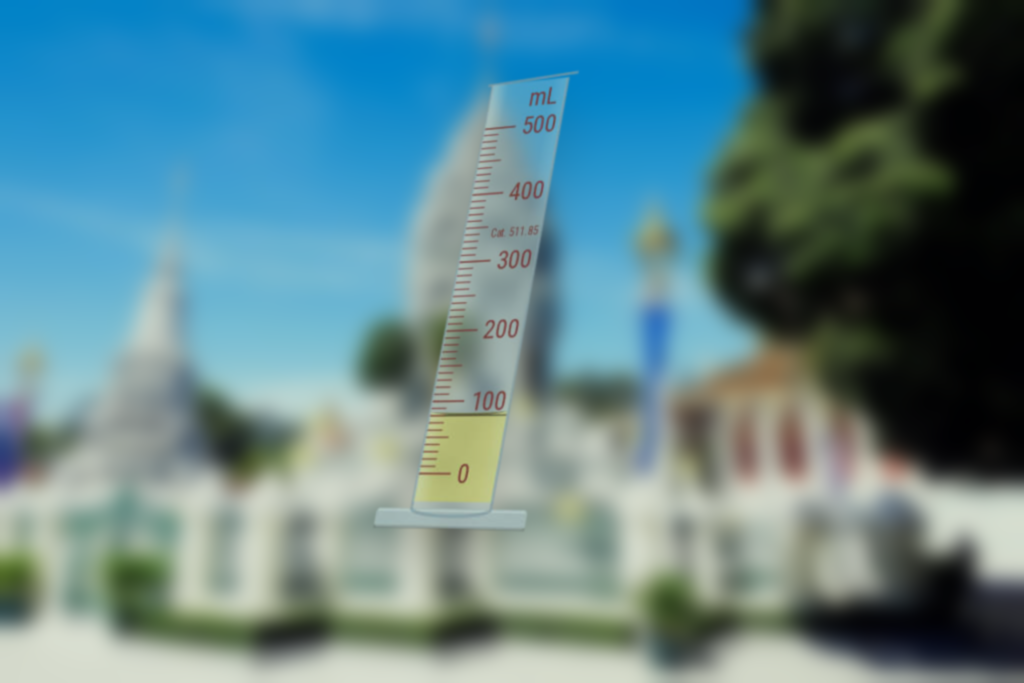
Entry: 80 mL
